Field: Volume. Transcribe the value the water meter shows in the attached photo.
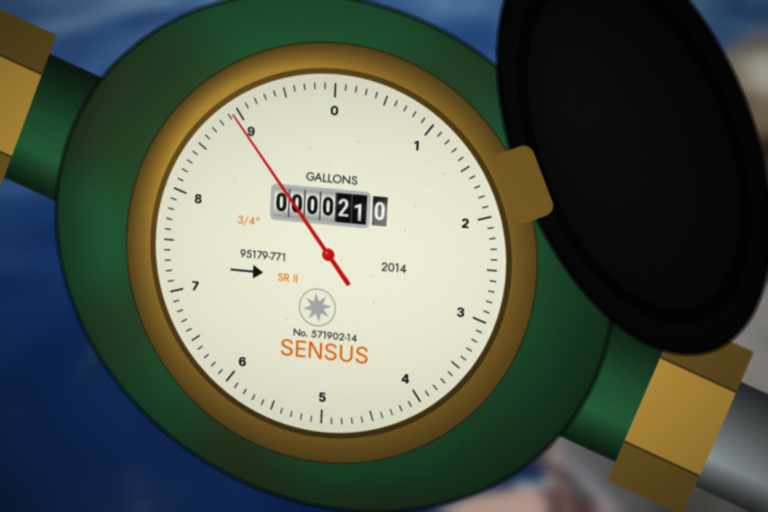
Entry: 208.9 gal
